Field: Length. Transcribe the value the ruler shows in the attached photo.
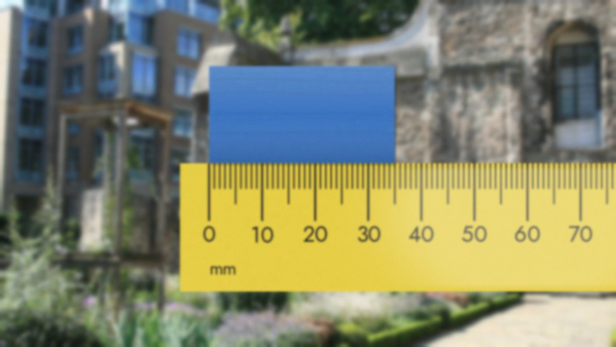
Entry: 35 mm
